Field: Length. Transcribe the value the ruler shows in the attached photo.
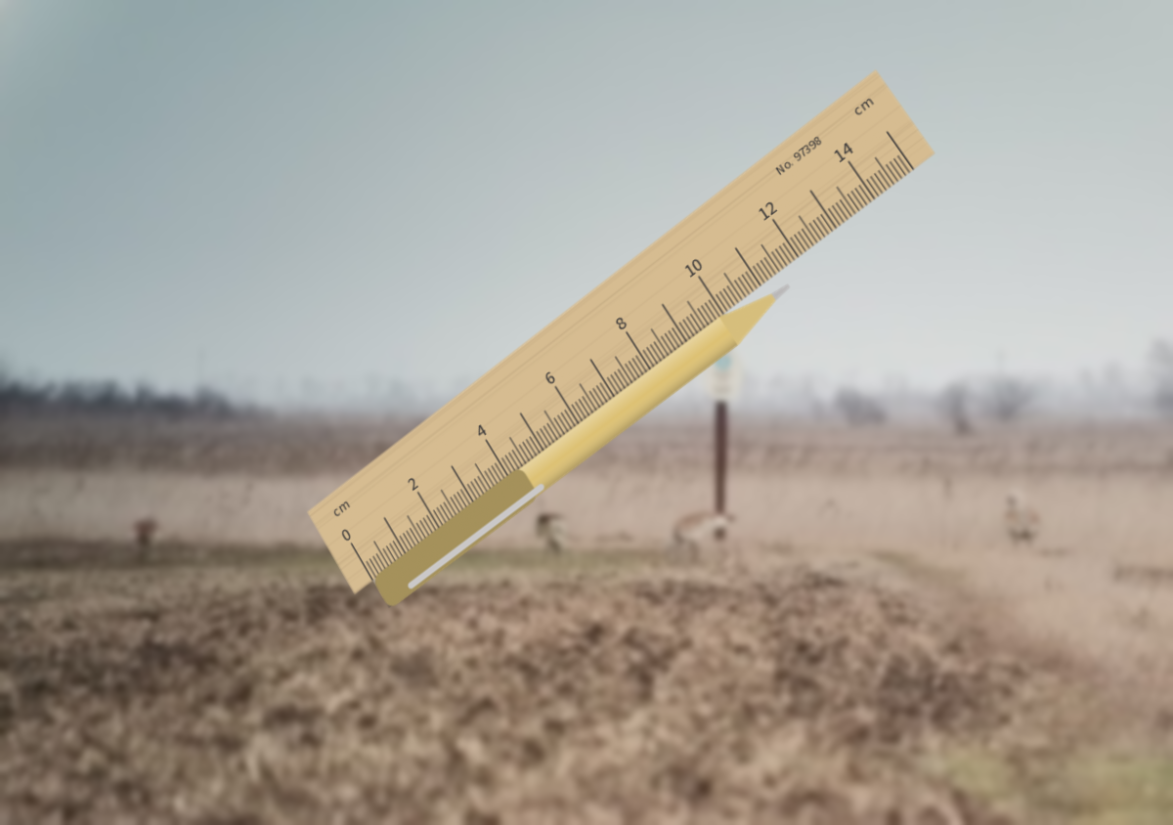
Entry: 11.5 cm
